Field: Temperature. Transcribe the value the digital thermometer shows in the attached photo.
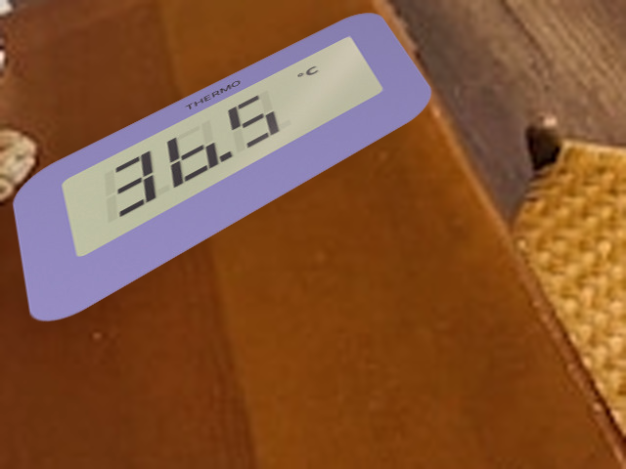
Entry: 36.5 °C
